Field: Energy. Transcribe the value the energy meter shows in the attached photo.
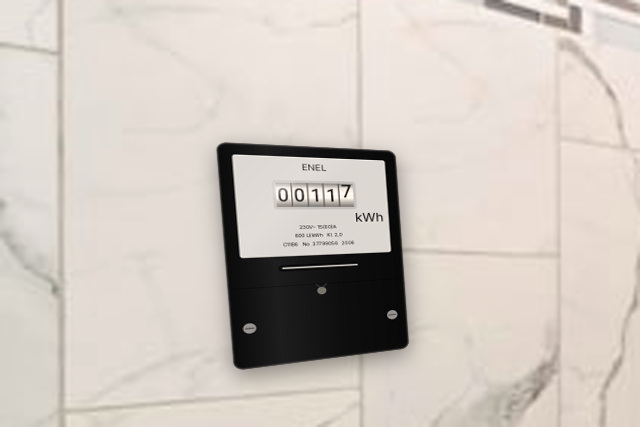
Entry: 117 kWh
